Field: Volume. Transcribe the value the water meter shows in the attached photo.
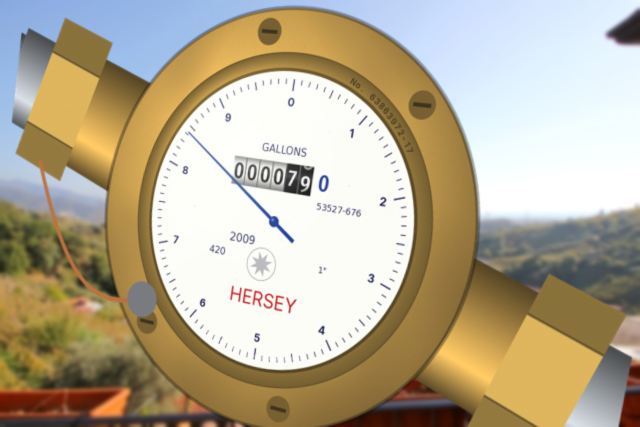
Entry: 788.4 gal
